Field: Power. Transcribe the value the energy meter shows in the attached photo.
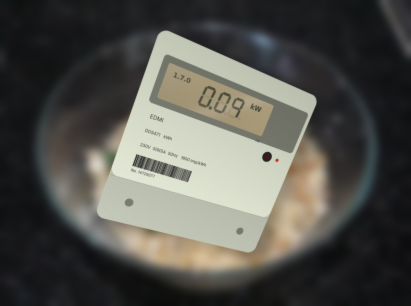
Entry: 0.09 kW
